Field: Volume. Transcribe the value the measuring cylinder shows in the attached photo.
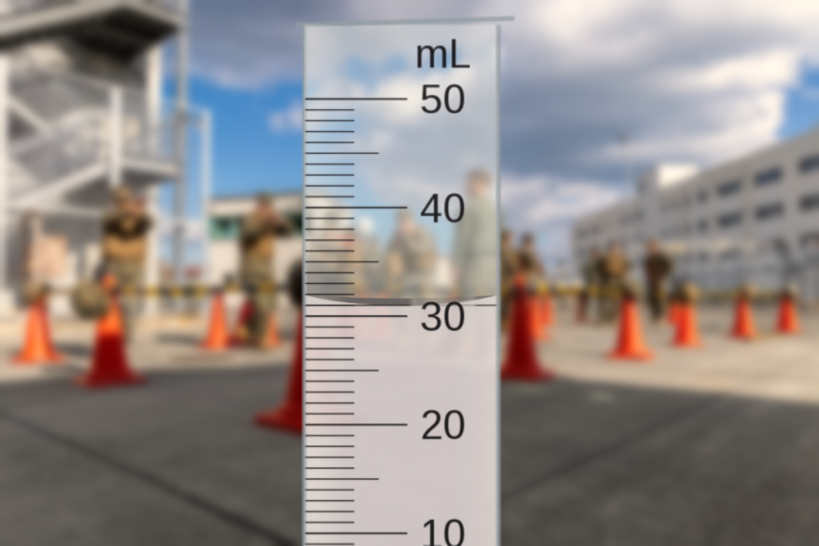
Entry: 31 mL
